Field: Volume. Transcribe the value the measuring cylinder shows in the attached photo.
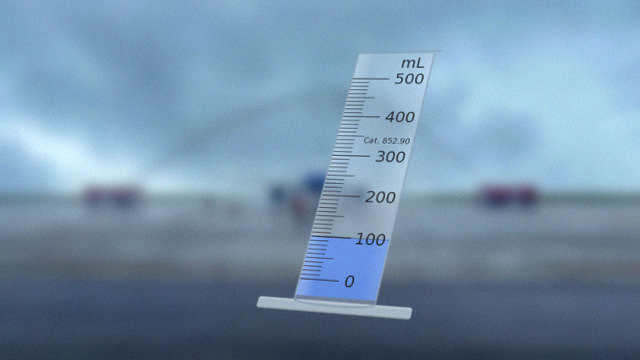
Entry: 100 mL
